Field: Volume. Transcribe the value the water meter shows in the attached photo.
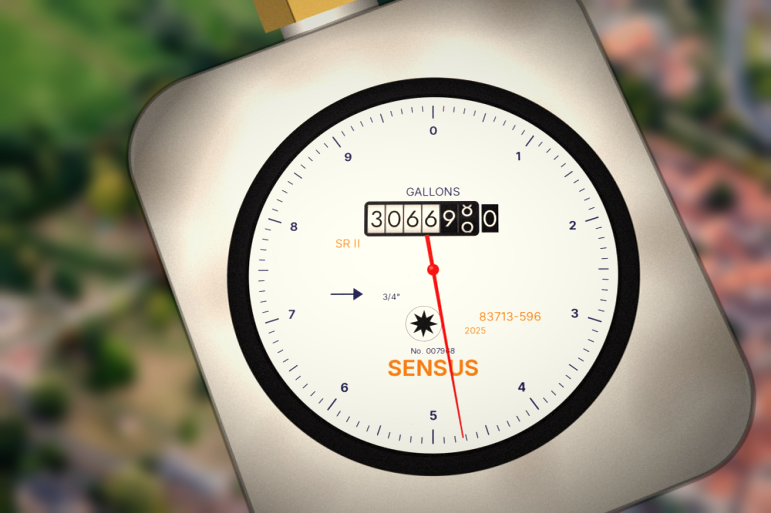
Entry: 3066984.7 gal
